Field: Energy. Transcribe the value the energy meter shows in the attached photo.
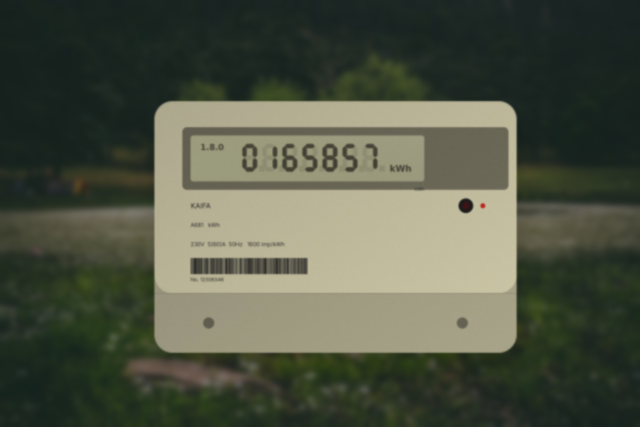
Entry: 165857 kWh
